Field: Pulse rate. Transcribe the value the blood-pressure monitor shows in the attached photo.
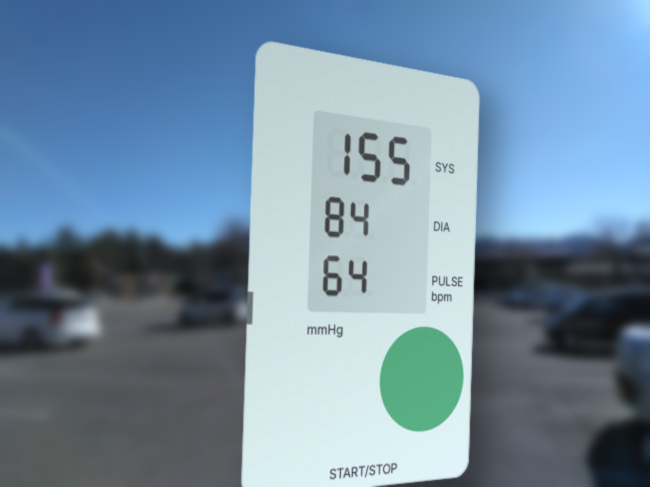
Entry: 64 bpm
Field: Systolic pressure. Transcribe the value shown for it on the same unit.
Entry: 155 mmHg
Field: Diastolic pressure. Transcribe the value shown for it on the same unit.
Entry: 84 mmHg
